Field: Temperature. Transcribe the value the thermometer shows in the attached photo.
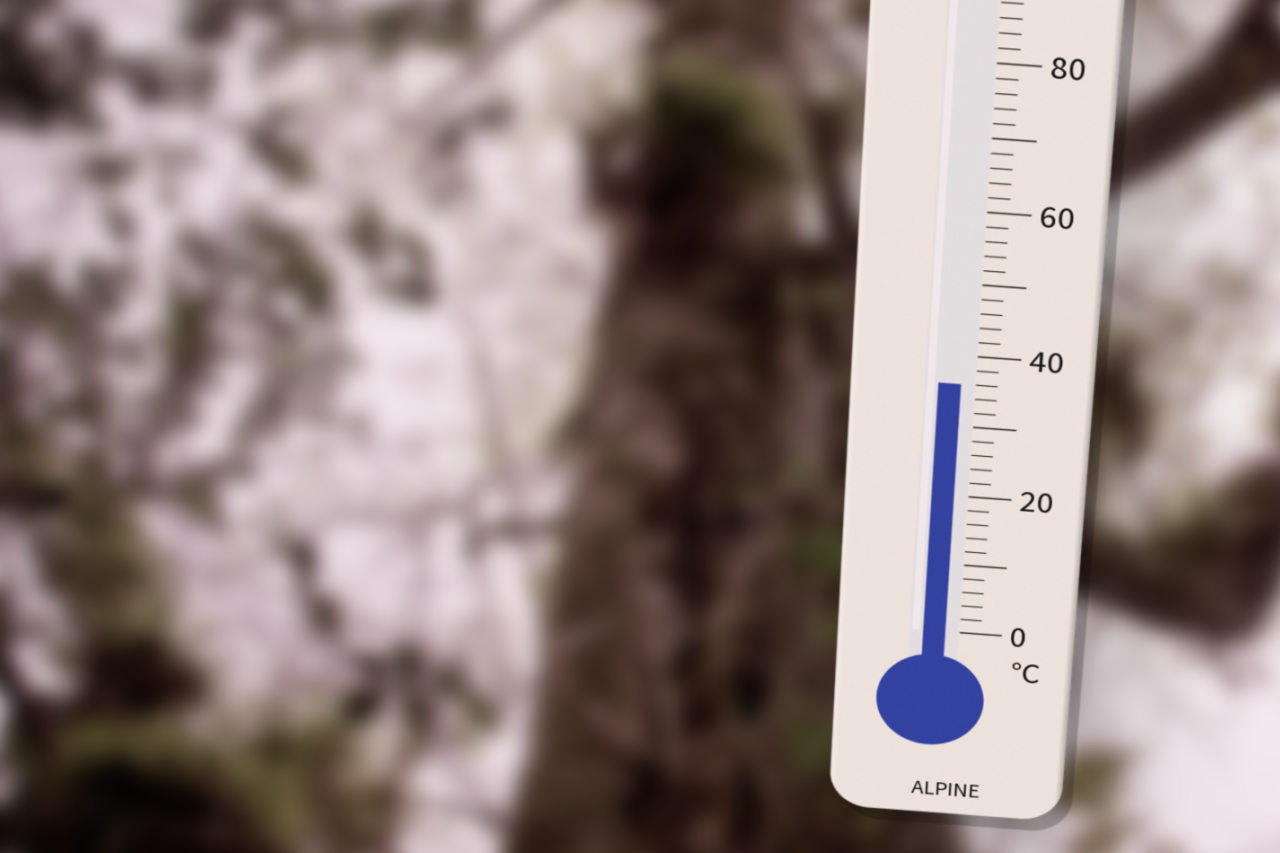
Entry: 36 °C
